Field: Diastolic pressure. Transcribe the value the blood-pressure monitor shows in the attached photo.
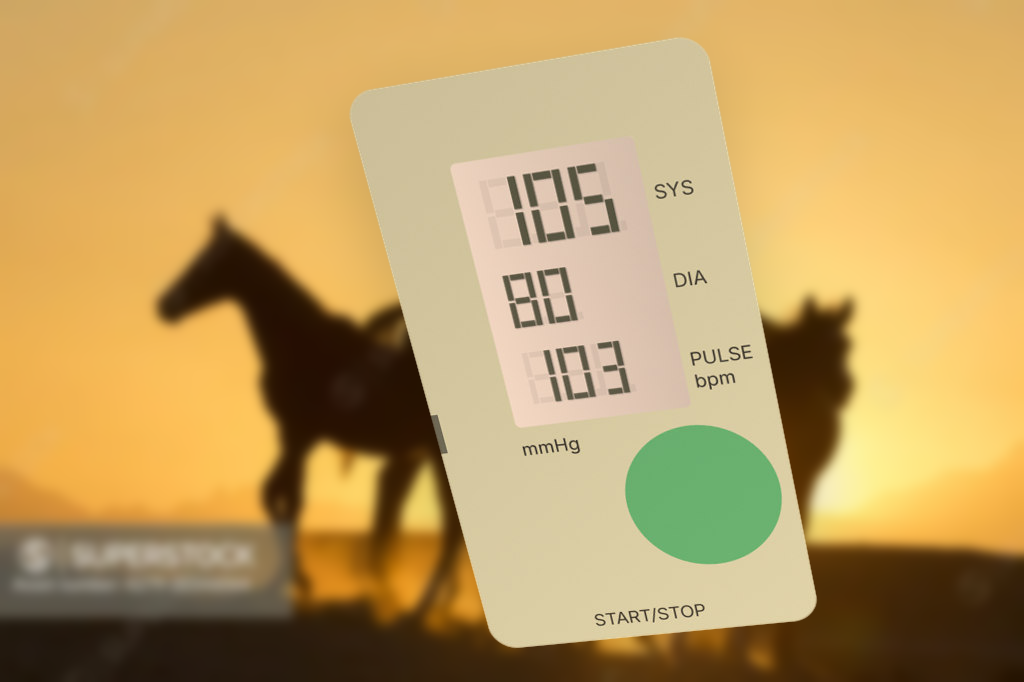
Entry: 80 mmHg
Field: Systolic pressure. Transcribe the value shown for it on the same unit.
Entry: 105 mmHg
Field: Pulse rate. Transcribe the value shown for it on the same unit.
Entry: 103 bpm
